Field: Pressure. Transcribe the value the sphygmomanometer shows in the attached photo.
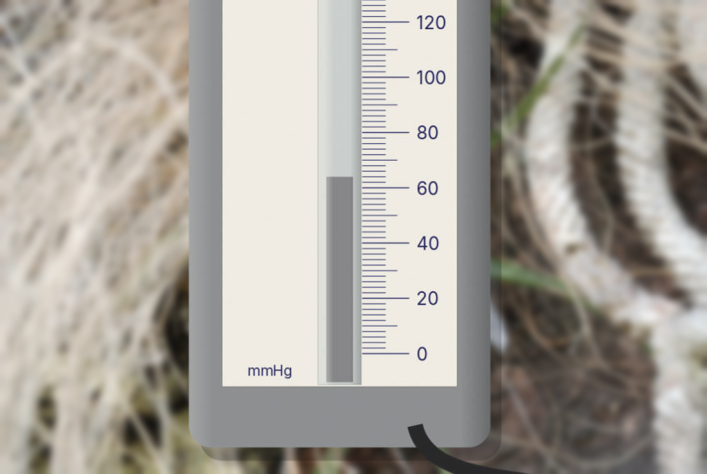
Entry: 64 mmHg
